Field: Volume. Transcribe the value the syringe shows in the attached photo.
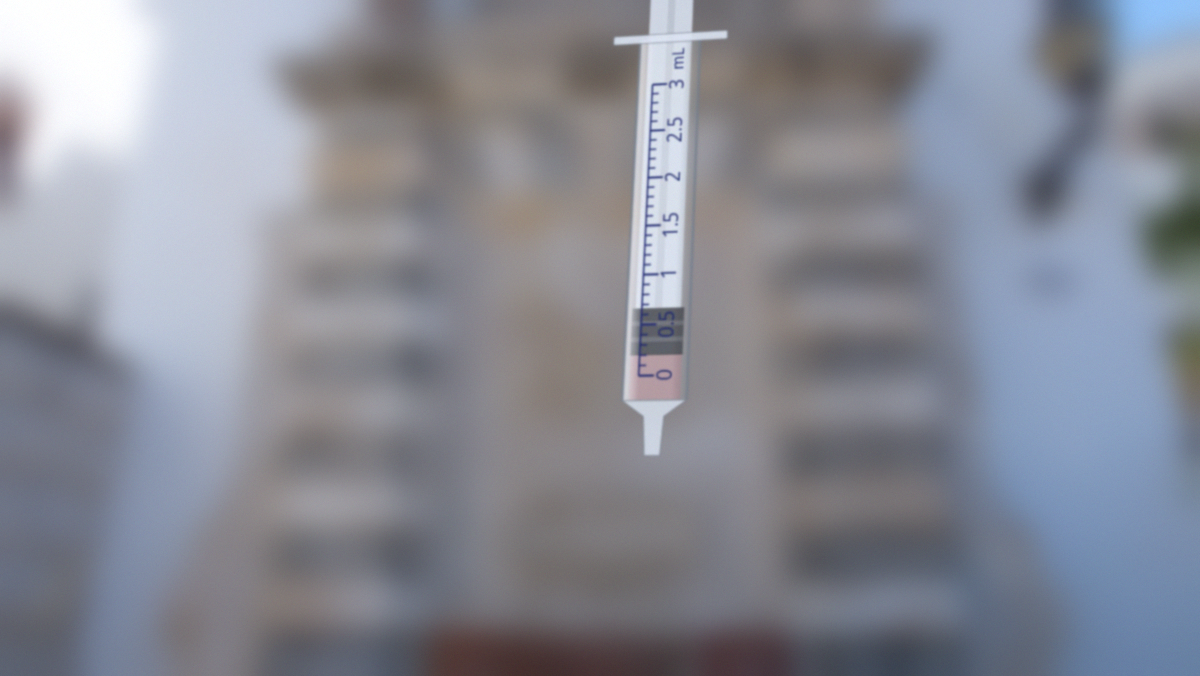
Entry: 0.2 mL
